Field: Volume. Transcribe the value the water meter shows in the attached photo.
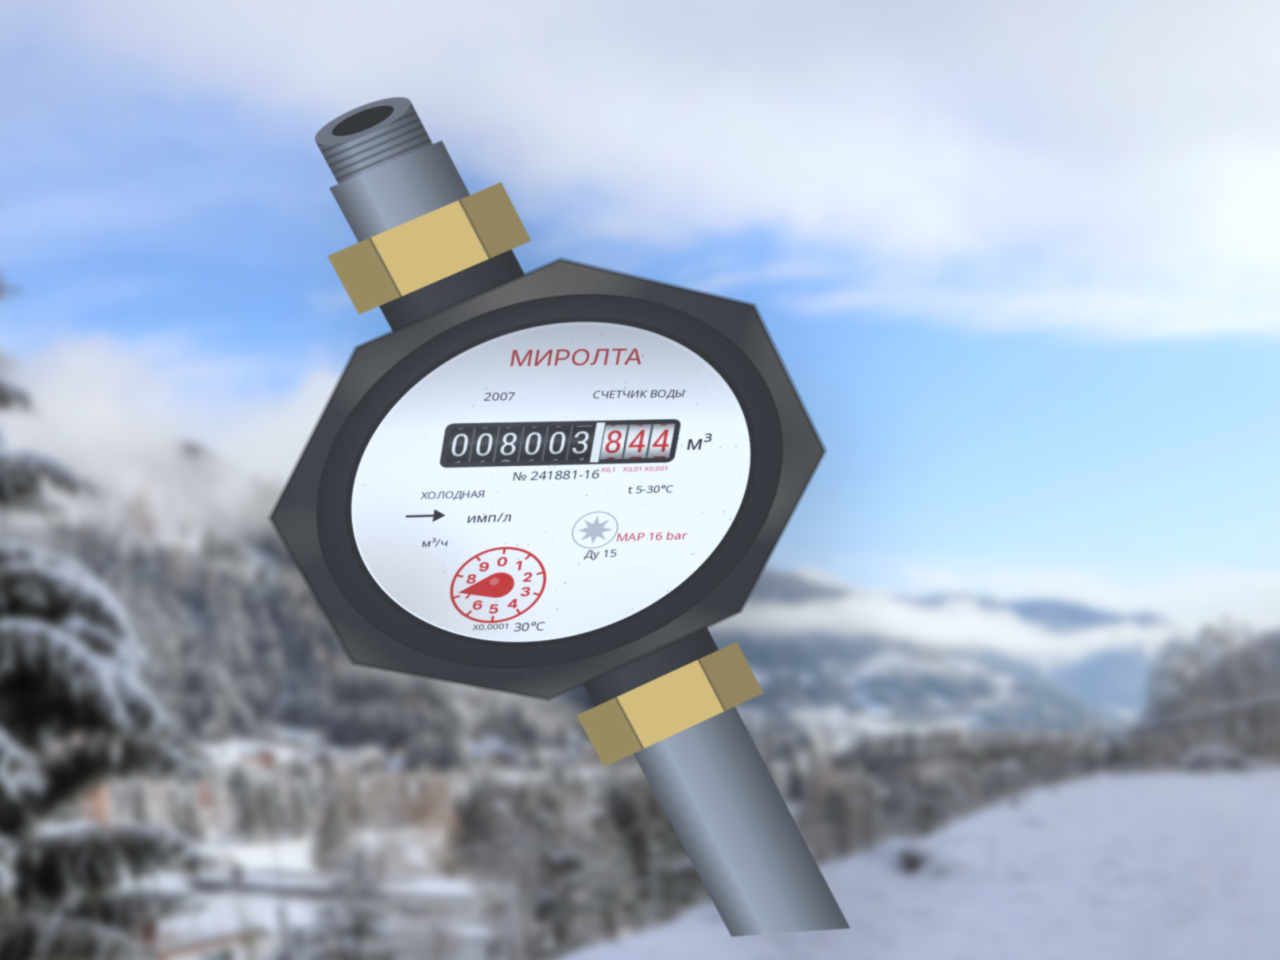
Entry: 8003.8447 m³
